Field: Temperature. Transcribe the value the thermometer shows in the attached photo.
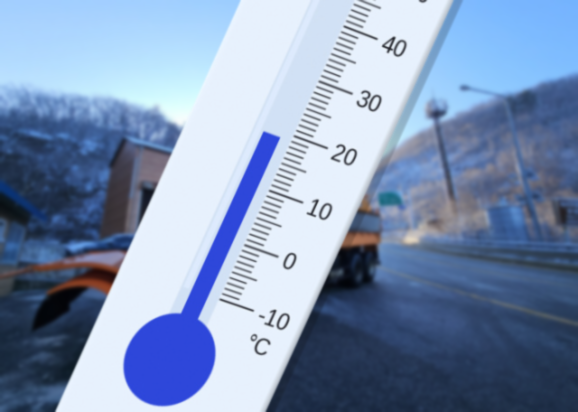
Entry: 19 °C
